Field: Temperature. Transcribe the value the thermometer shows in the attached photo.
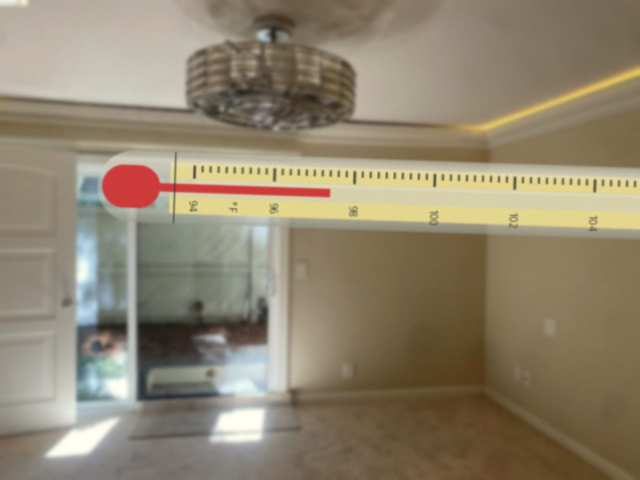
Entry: 97.4 °F
